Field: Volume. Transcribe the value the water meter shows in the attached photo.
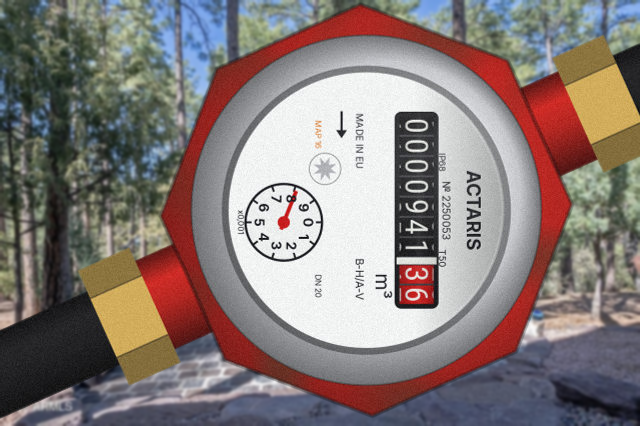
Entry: 941.368 m³
